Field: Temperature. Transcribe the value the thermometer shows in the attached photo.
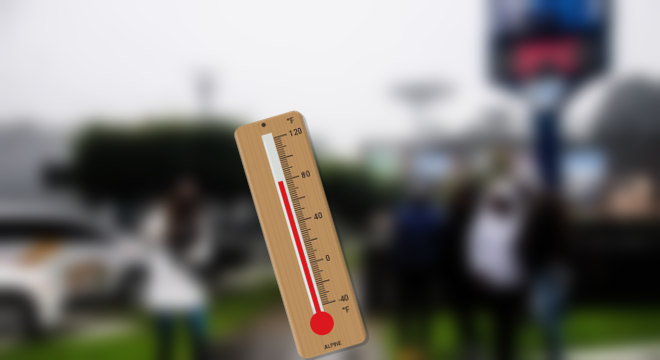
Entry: 80 °F
